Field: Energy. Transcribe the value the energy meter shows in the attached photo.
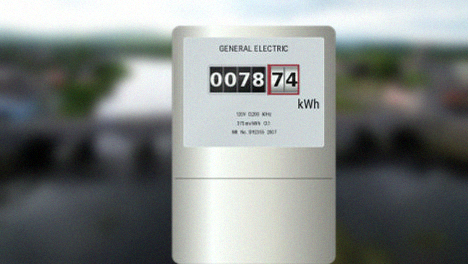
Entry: 78.74 kWh
